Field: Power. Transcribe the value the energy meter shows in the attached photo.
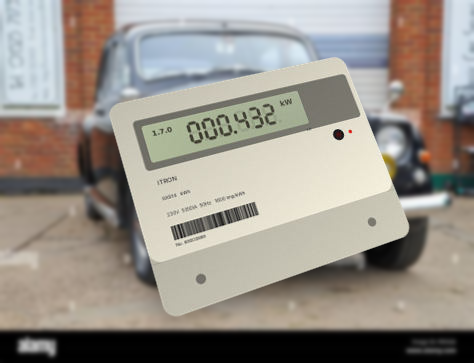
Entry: 0.432 kW
